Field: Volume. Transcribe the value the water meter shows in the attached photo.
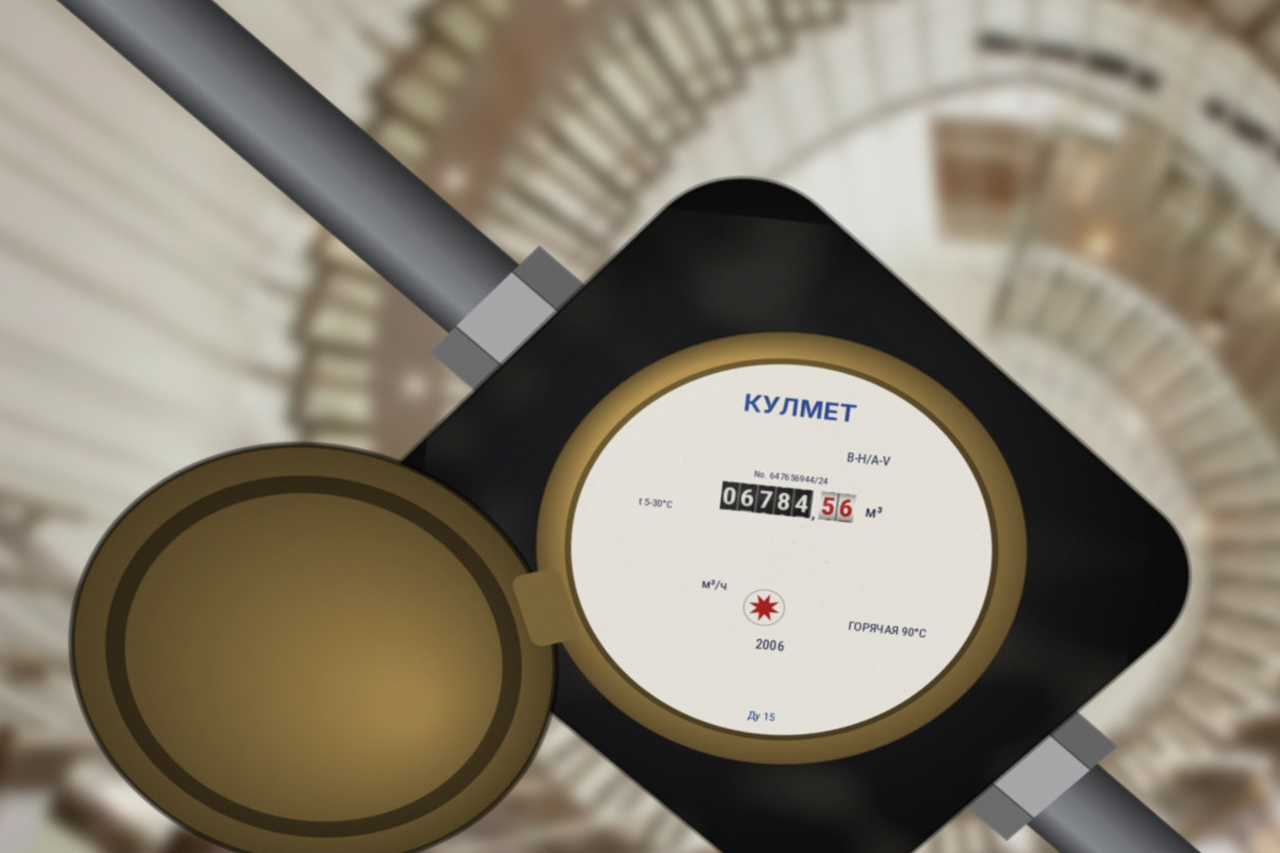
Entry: 6784.56 m³
